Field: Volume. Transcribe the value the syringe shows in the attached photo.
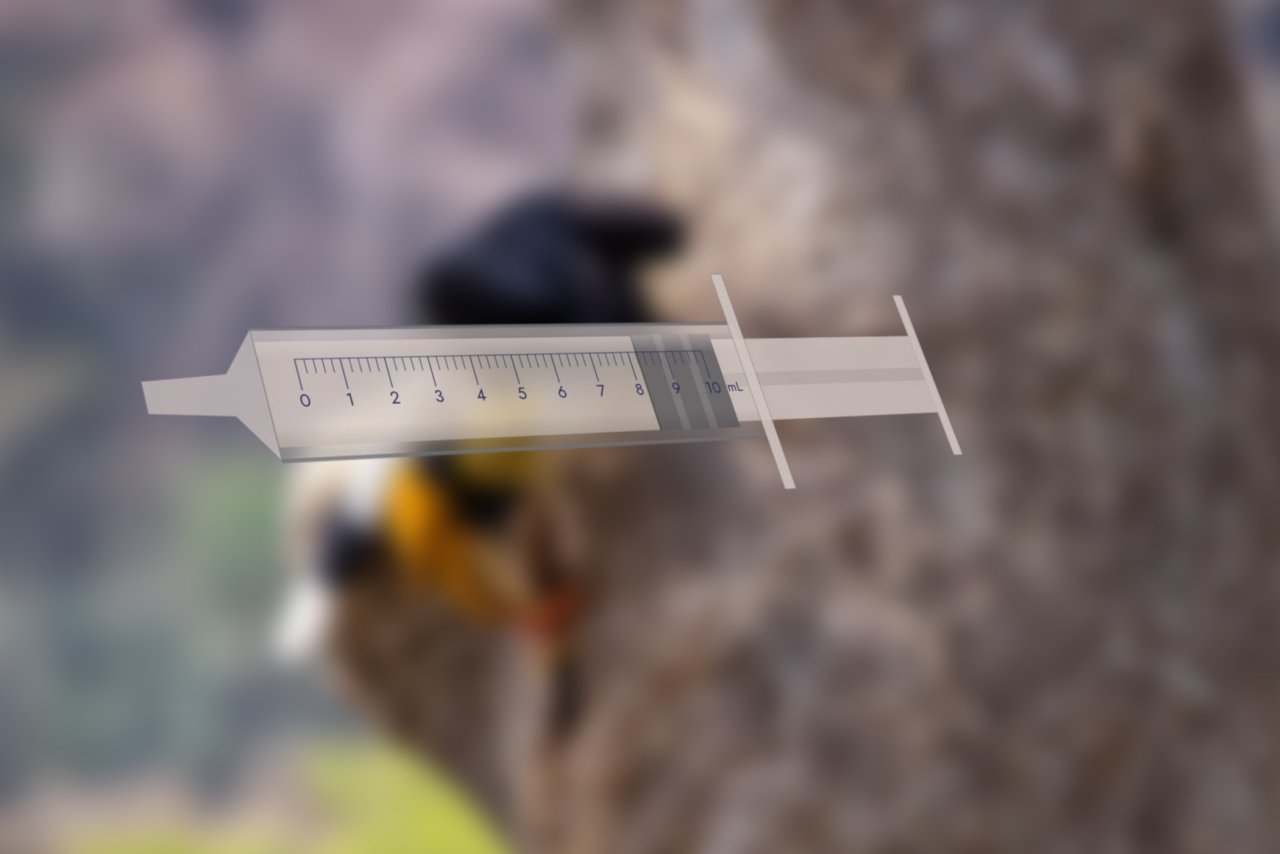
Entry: 8.2 mL
